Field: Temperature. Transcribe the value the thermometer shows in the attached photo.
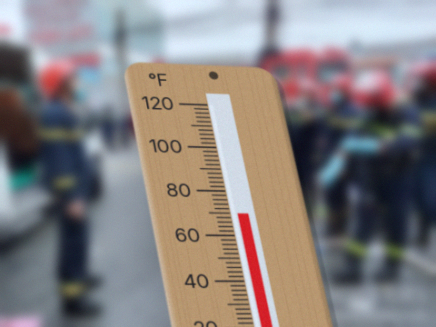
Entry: 70 °F
